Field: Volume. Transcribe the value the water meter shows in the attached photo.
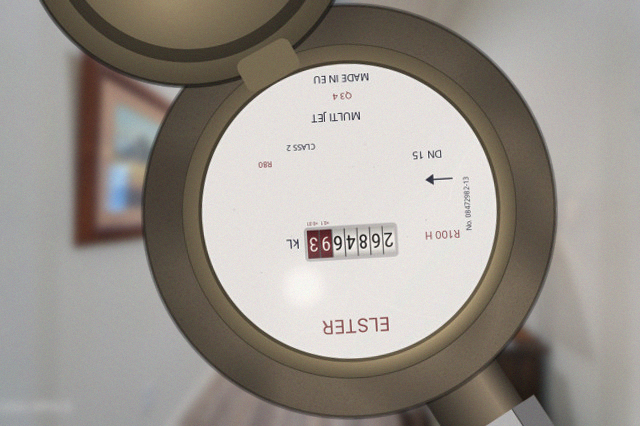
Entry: 26846.93 kL
